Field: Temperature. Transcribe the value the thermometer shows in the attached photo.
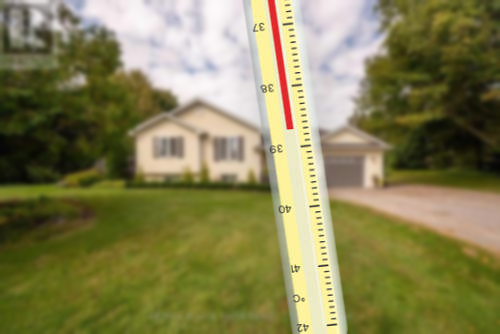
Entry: 38.7 °C
